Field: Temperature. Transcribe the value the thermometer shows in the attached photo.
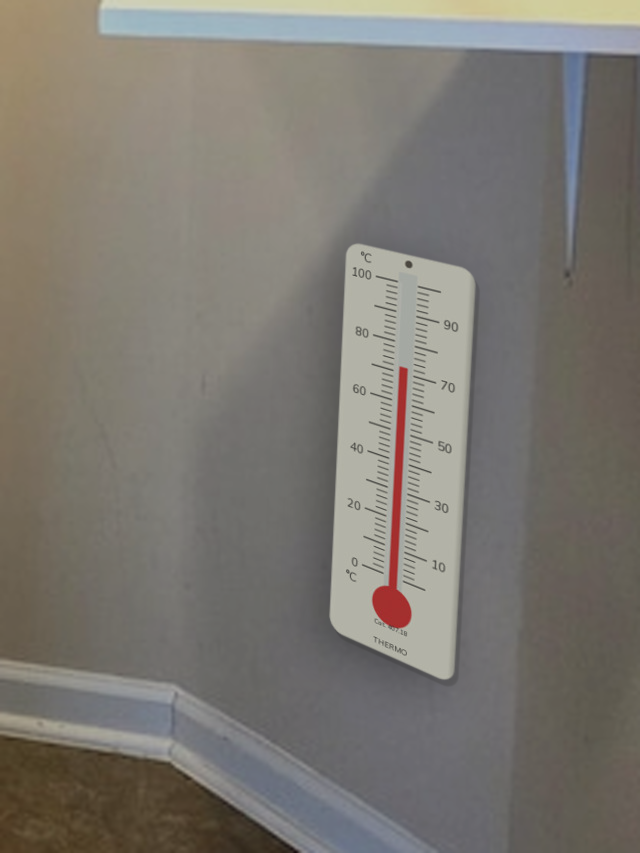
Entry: 72 °C
